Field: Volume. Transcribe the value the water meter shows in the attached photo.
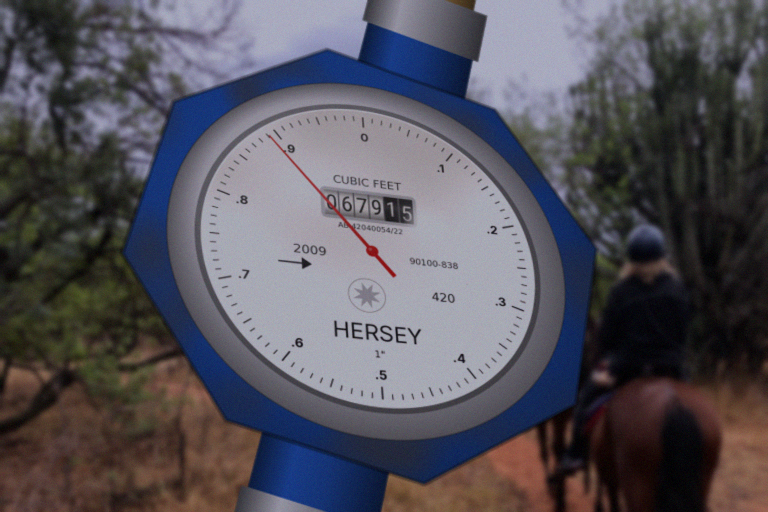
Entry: 67914.89 ft³
